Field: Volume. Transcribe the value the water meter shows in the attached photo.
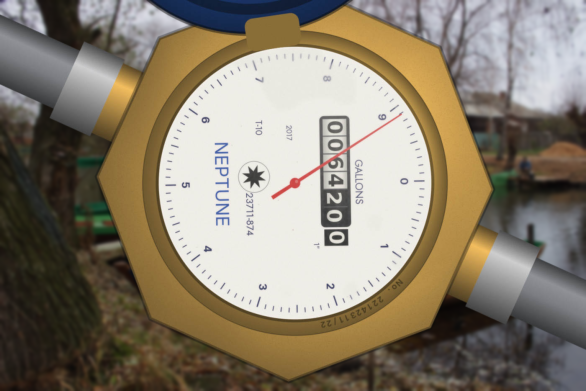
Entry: 64199.1 gal
